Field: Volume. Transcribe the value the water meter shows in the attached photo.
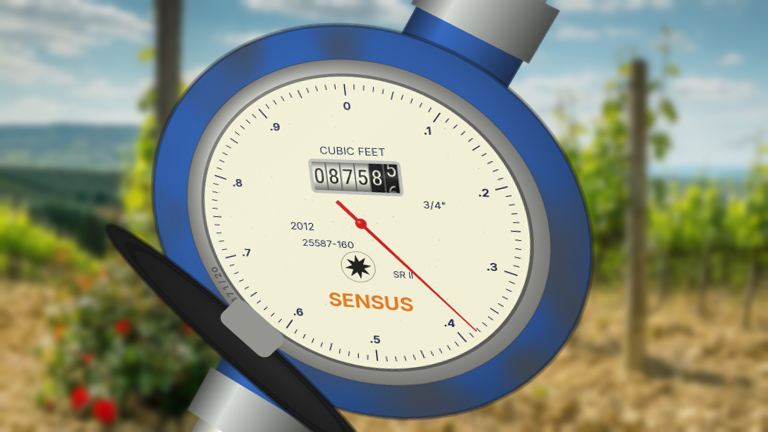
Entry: 87585.38 ft³
